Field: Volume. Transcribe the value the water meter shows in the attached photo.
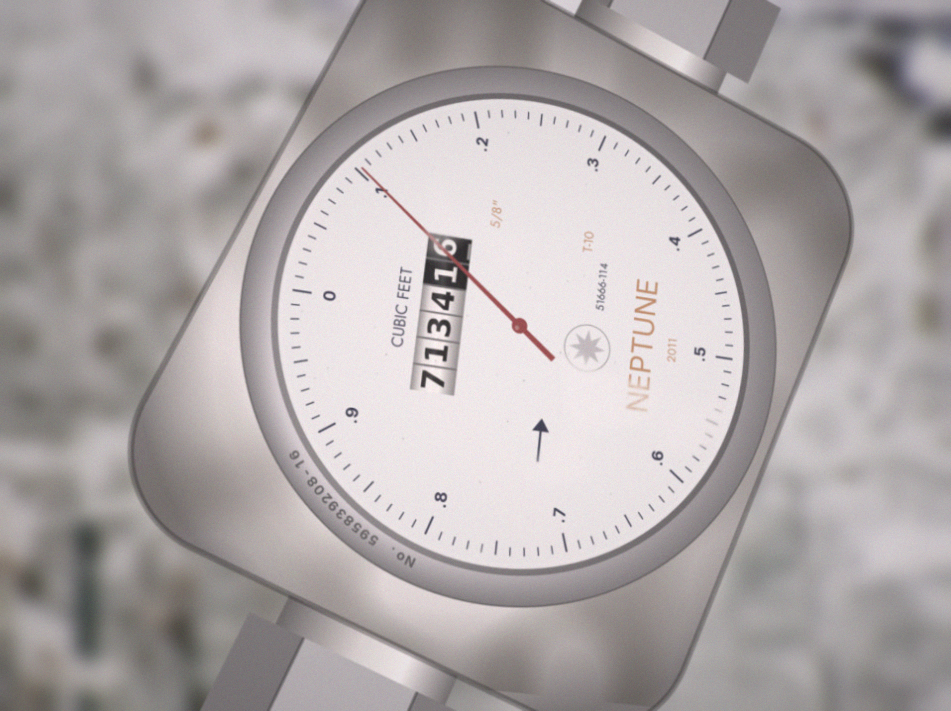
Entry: 713416.10 ft³
